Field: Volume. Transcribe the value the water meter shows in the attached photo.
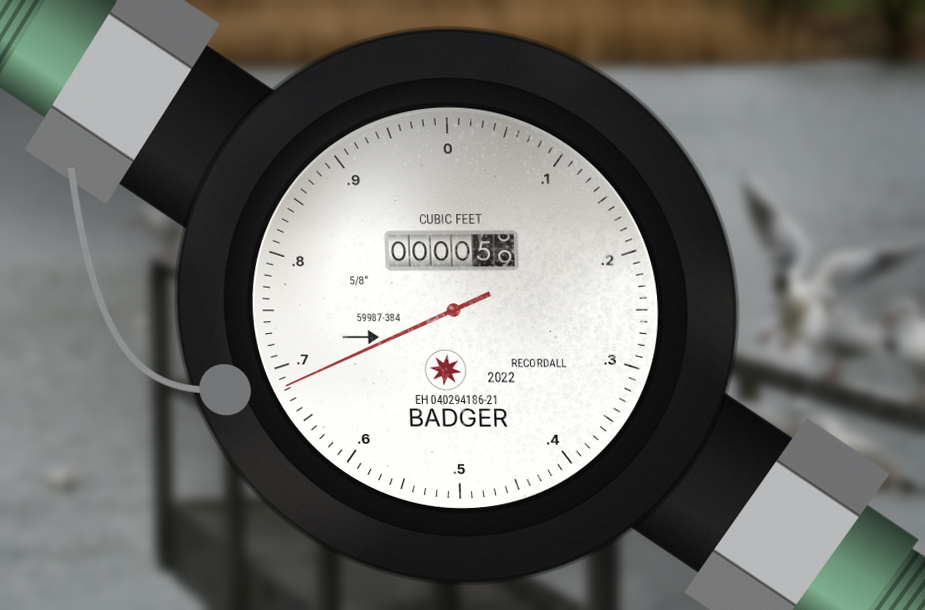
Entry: 58.68 ft³
